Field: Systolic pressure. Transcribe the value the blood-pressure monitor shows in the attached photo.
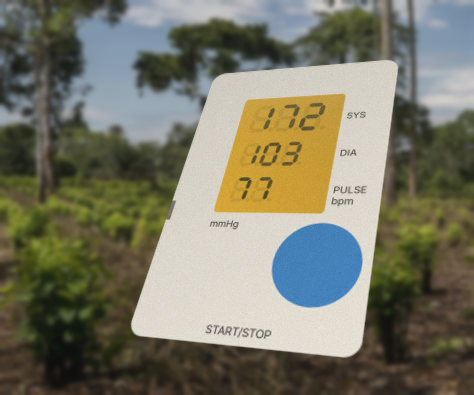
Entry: 172 mmHg
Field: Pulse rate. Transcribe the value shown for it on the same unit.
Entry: 77 bpm
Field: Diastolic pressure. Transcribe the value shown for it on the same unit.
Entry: 103 mmHg
